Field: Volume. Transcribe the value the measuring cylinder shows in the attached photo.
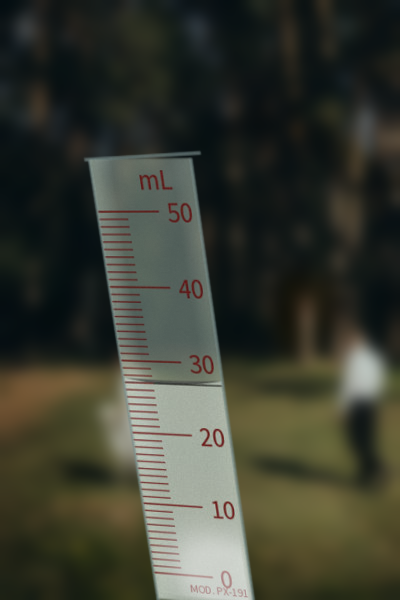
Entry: 27 mL
